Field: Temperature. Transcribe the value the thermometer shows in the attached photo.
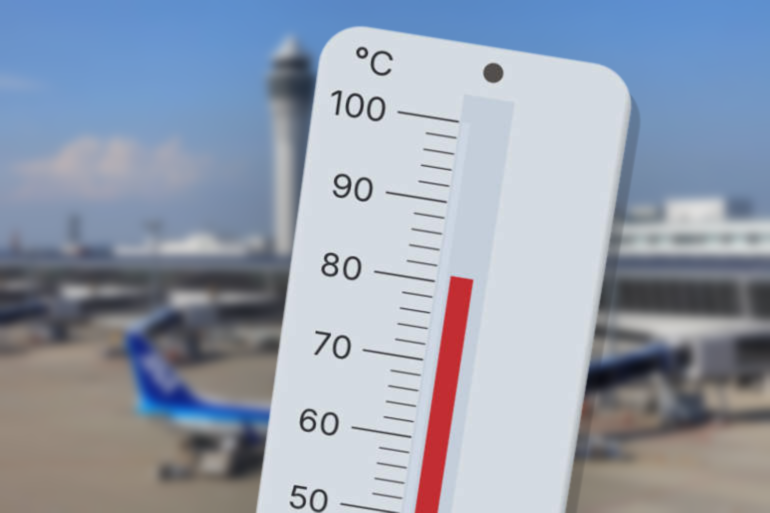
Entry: 81 °C
